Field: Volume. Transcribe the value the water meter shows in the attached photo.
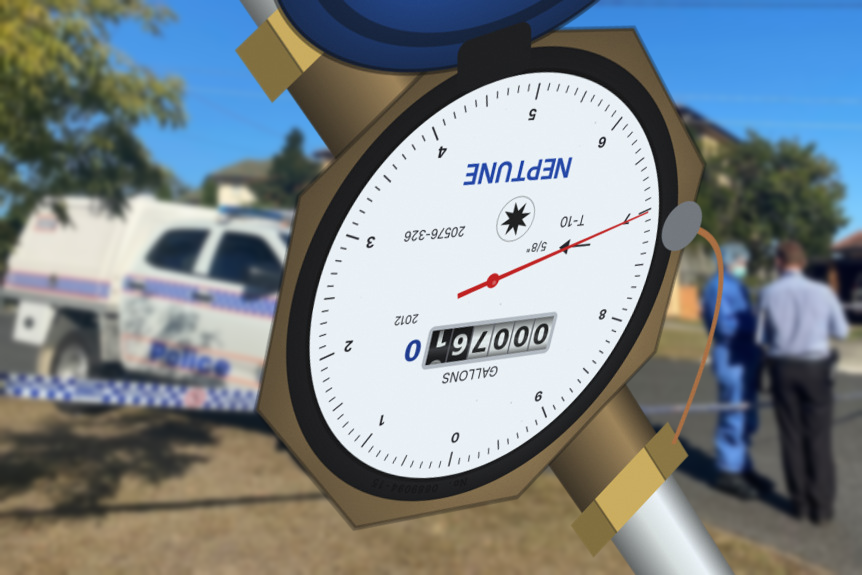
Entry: 7607.0 gal
